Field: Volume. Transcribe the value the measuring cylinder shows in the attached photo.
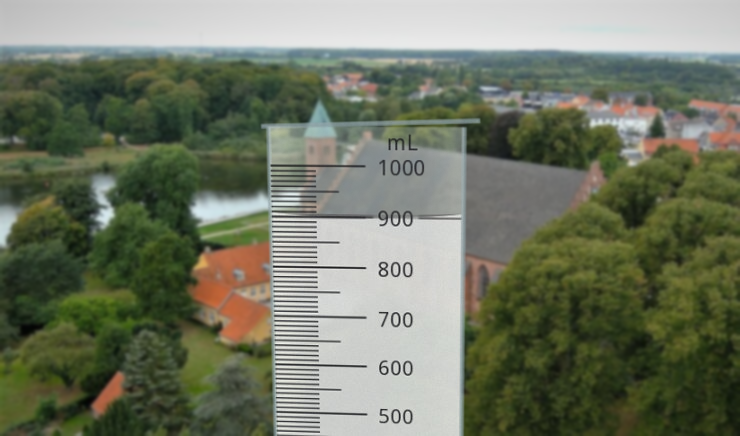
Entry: 900 mL
